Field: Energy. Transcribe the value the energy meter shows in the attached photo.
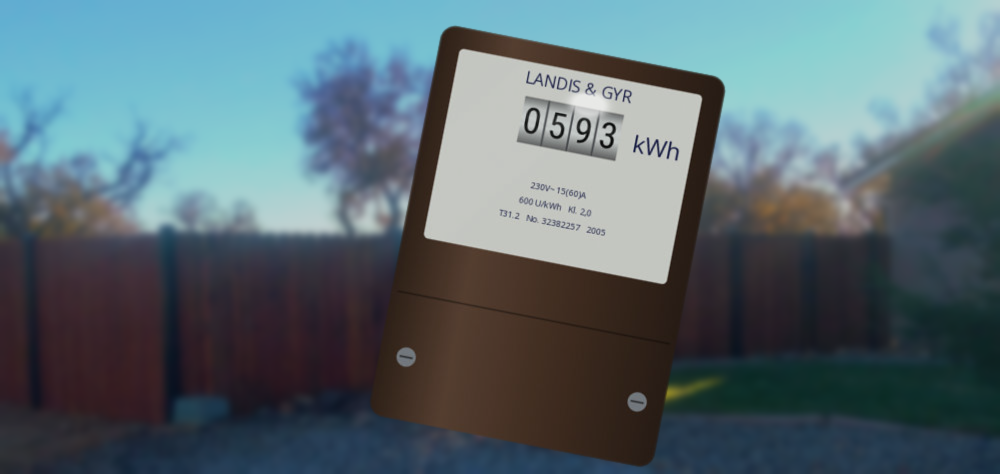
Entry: 593 kWh
